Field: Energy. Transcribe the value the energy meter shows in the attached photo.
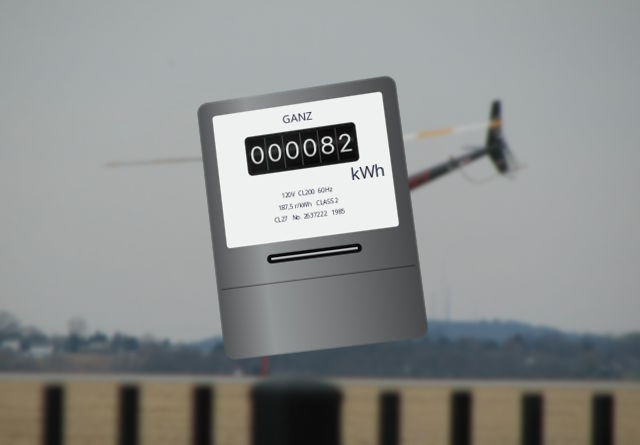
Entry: 82 kWh
